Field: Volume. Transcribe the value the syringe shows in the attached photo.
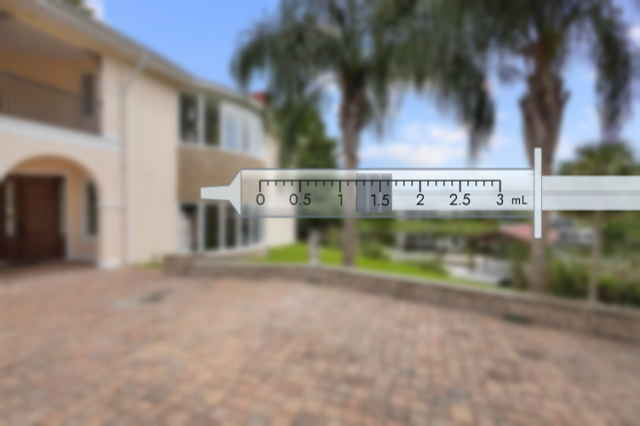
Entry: 1.2 mL
